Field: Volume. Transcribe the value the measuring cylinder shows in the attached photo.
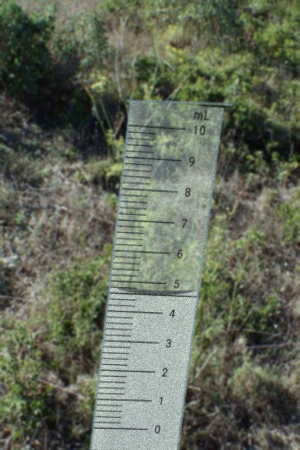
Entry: 4.6 mL
